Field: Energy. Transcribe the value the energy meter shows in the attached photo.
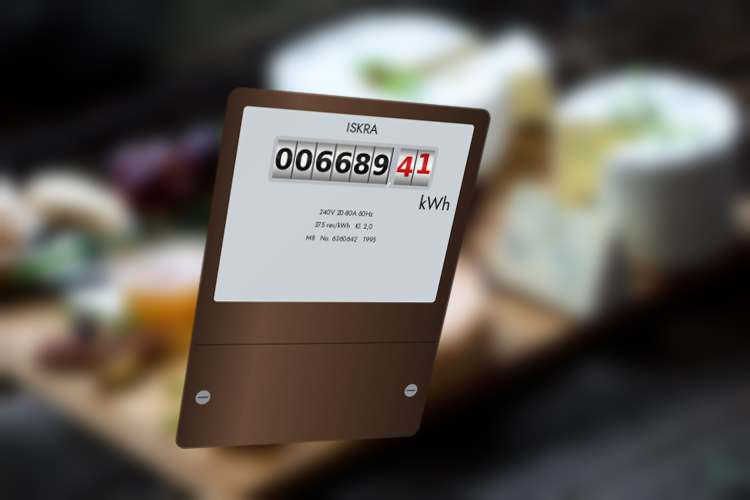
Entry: 6689.41 kWh
